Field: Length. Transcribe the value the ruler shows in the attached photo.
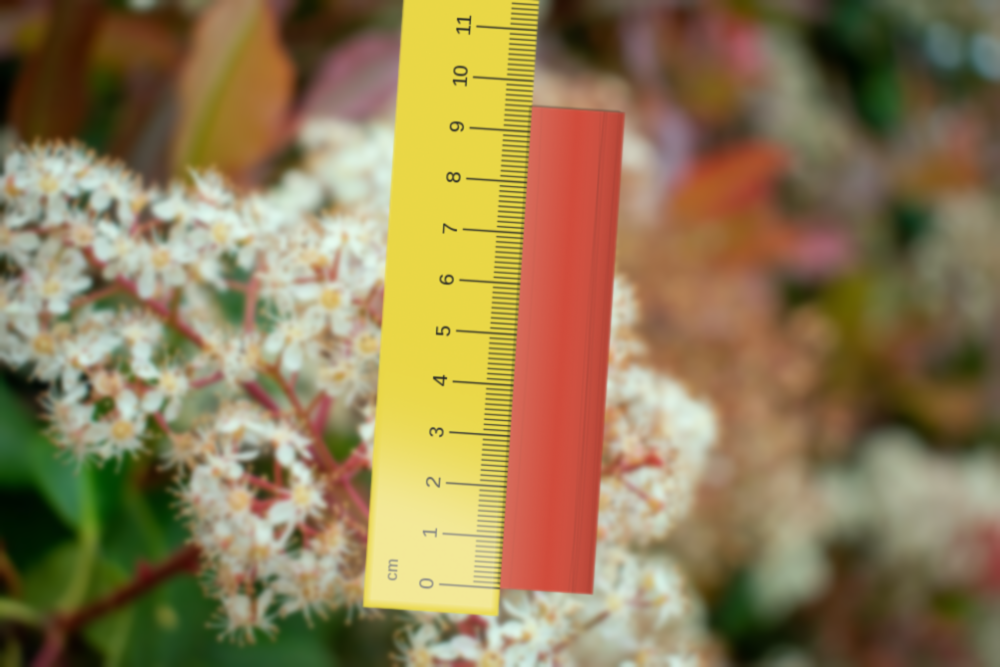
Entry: 9.5 cm
